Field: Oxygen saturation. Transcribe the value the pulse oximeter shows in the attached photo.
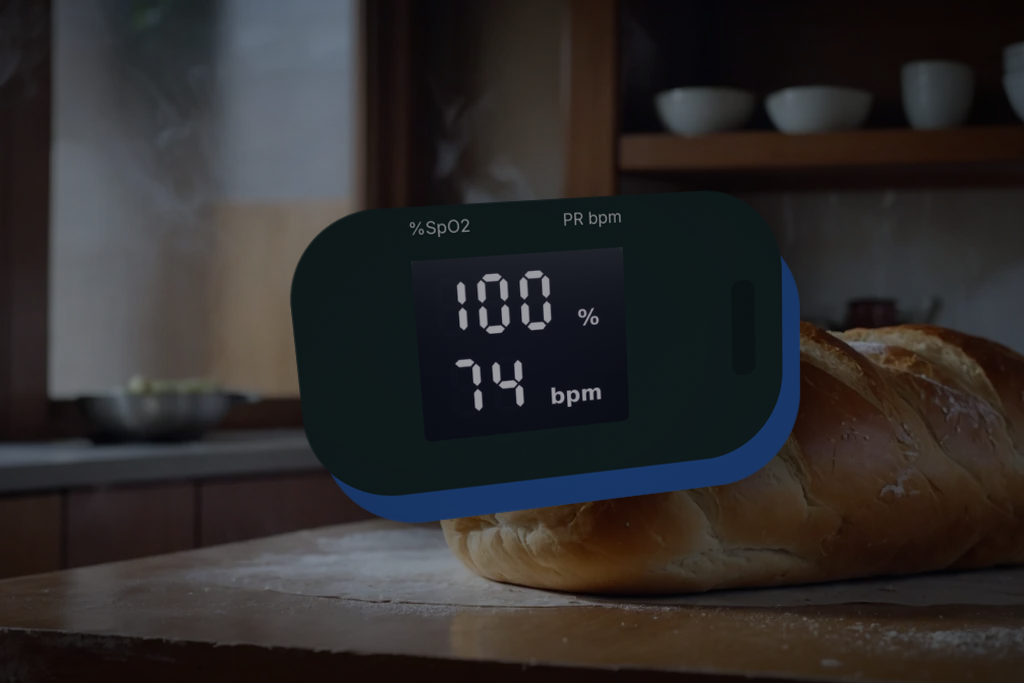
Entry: 100 %
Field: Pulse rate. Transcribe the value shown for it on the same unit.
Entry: 74 bpm
